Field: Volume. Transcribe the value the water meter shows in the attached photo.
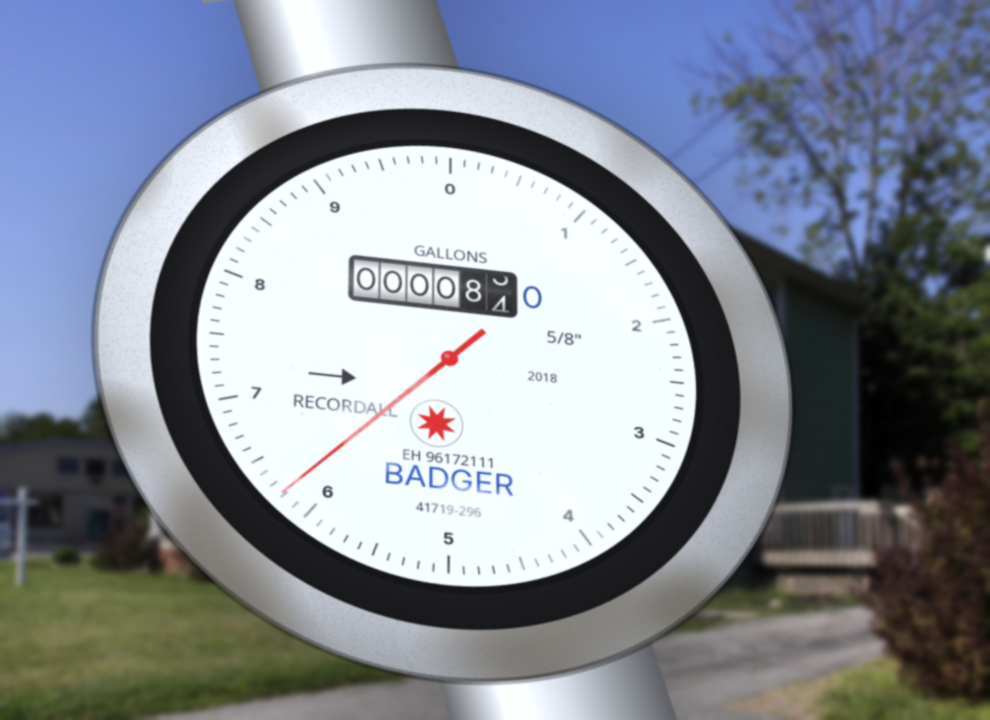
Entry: 836.2 gal
